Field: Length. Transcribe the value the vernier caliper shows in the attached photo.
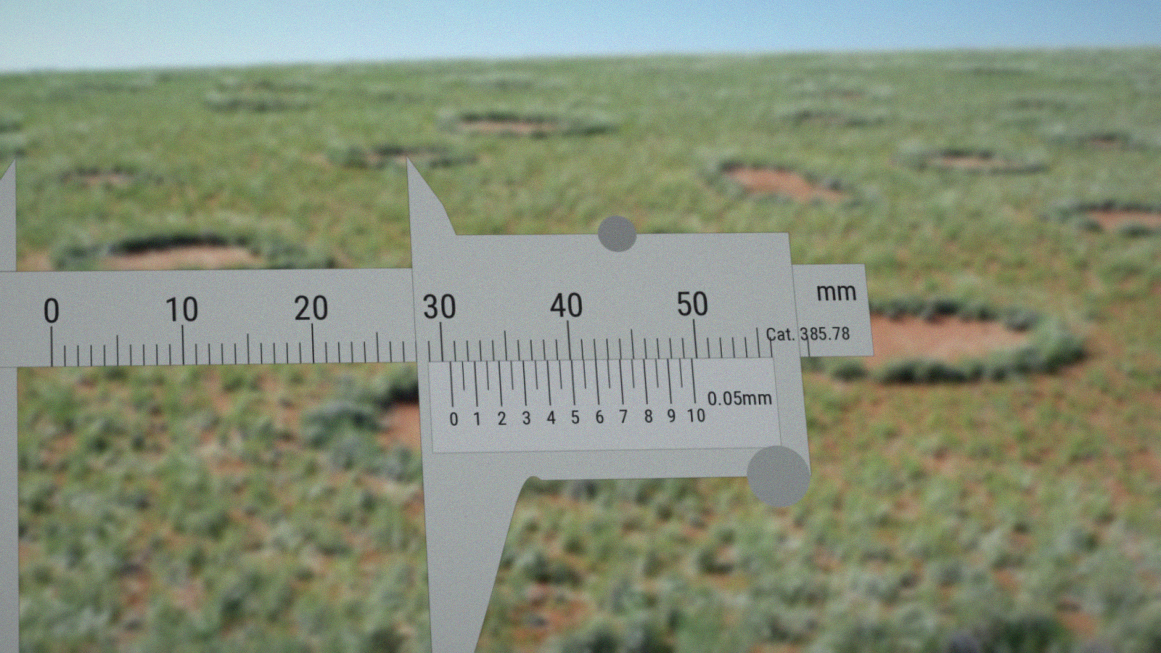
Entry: 30.6 mm
